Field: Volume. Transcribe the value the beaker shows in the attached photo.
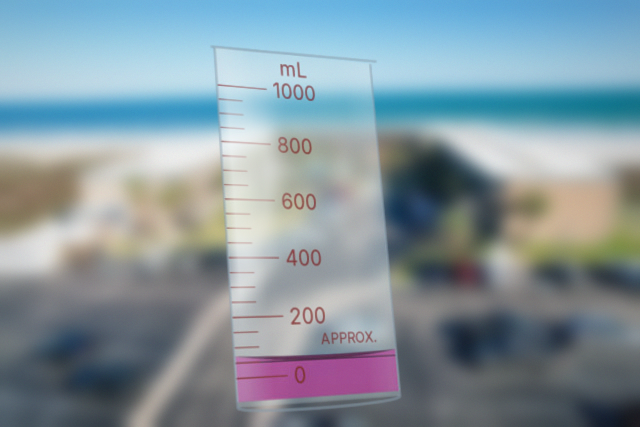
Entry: 50 mL
